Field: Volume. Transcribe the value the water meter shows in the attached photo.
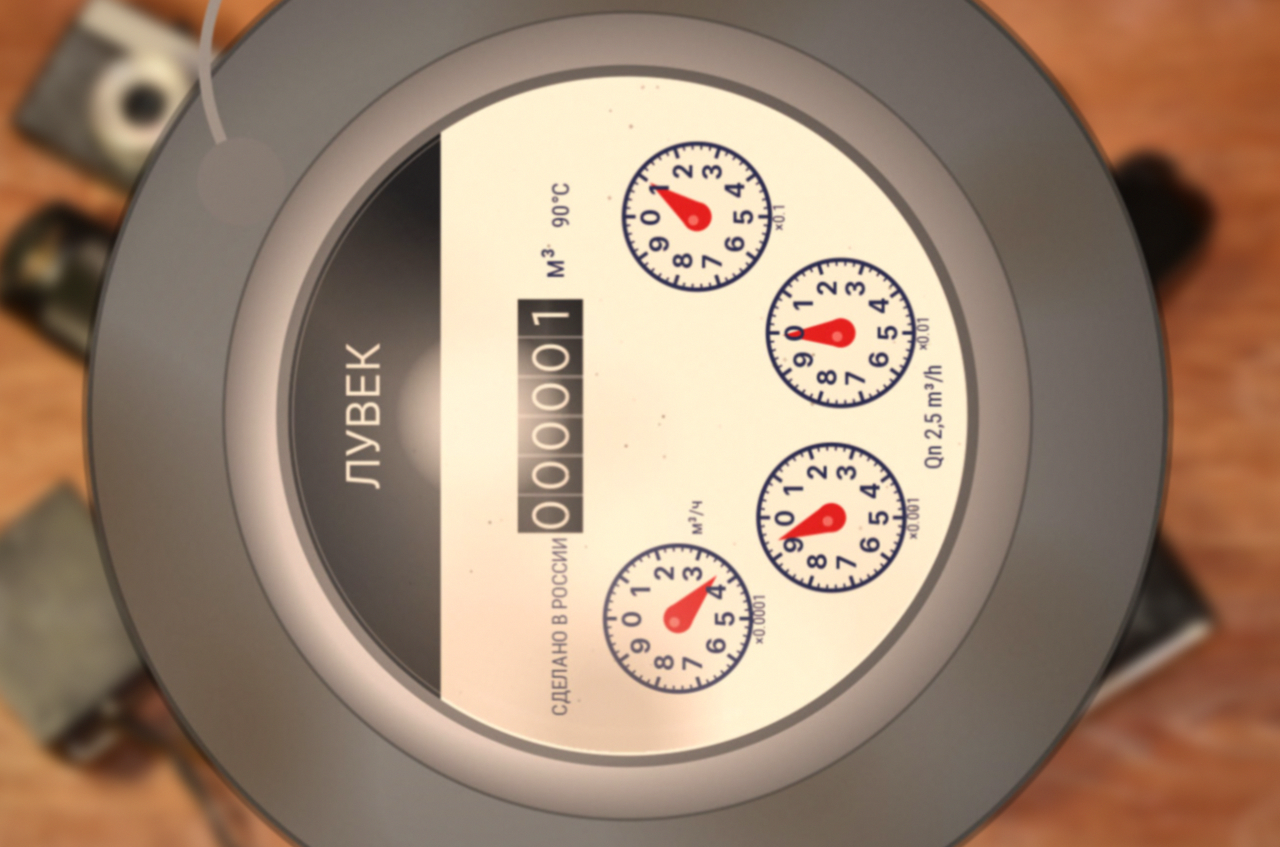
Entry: 1.0993 m³
